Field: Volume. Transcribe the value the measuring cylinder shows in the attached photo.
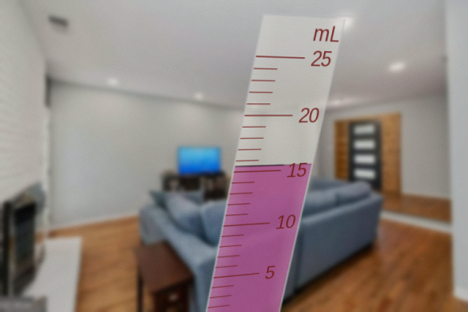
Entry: 15.5 mL
